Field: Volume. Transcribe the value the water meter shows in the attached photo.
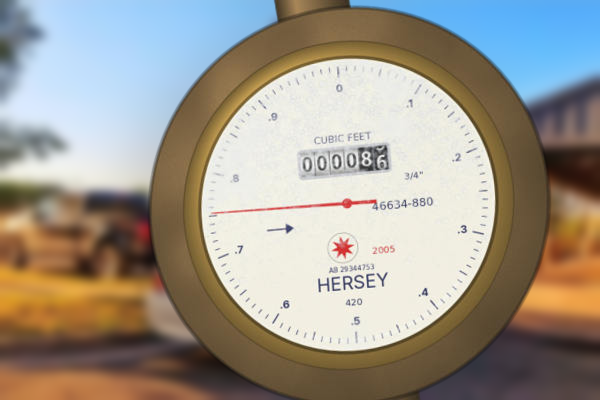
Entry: 85.75 ft³
